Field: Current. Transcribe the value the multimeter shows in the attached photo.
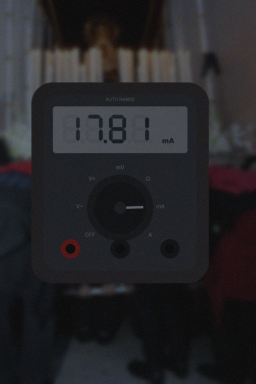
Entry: 17.81 mA
